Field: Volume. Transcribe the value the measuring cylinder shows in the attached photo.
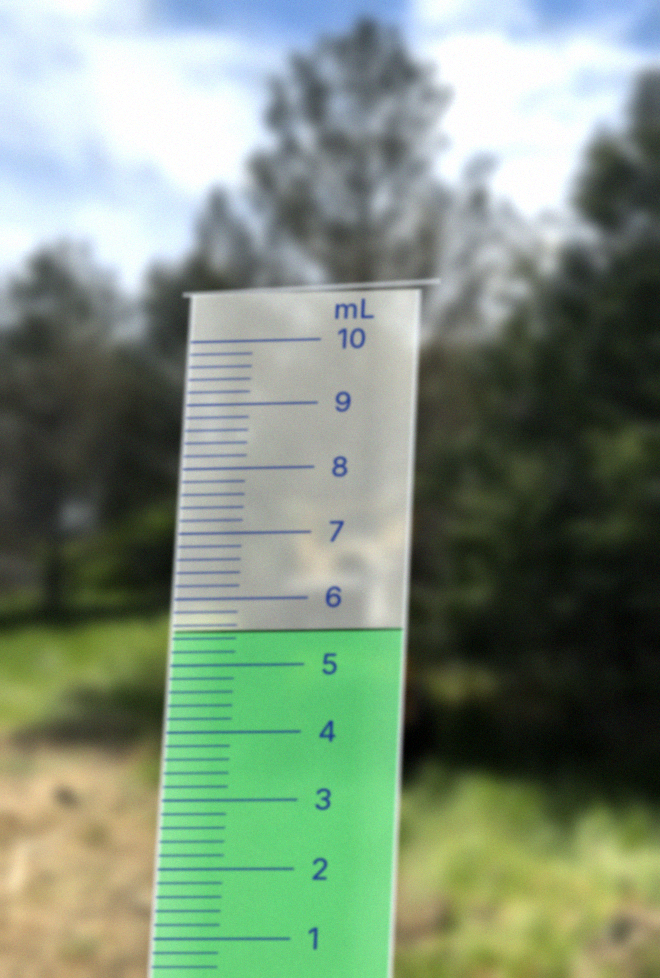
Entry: 5.5 mL
